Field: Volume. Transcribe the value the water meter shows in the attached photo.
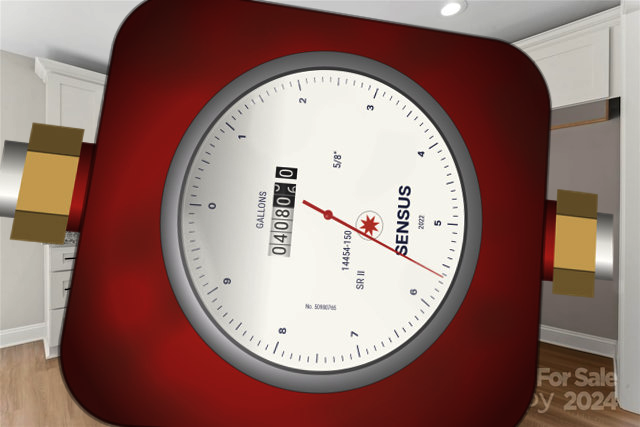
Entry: 408055.6 gal
